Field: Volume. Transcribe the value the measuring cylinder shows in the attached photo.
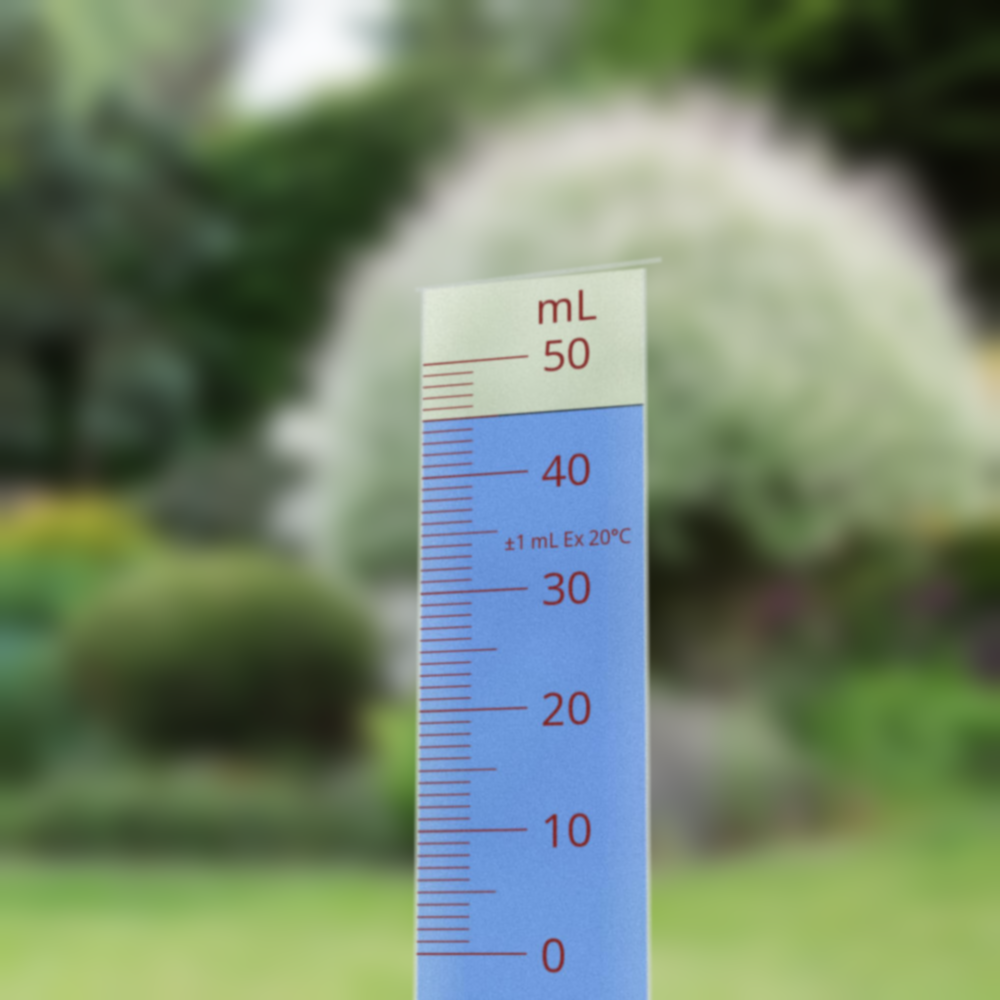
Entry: 45 mL
